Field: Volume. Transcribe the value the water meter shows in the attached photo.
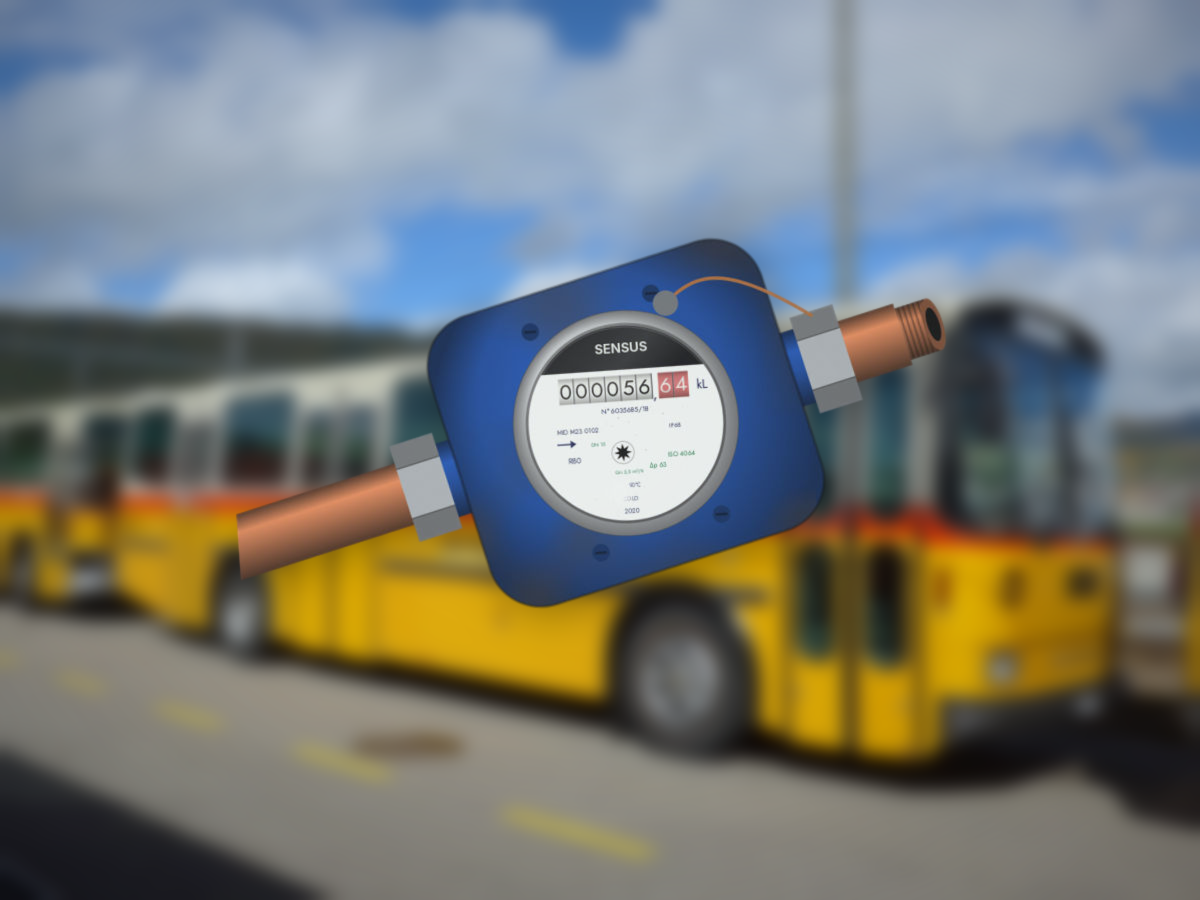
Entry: 56.64 kL
